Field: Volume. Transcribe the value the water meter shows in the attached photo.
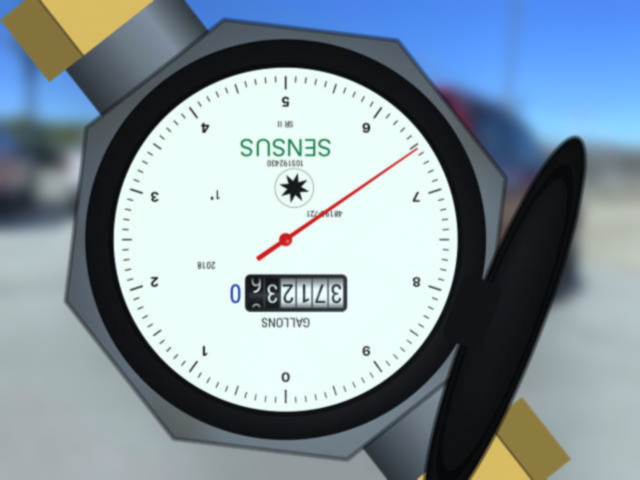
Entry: 3712356.5 gal
